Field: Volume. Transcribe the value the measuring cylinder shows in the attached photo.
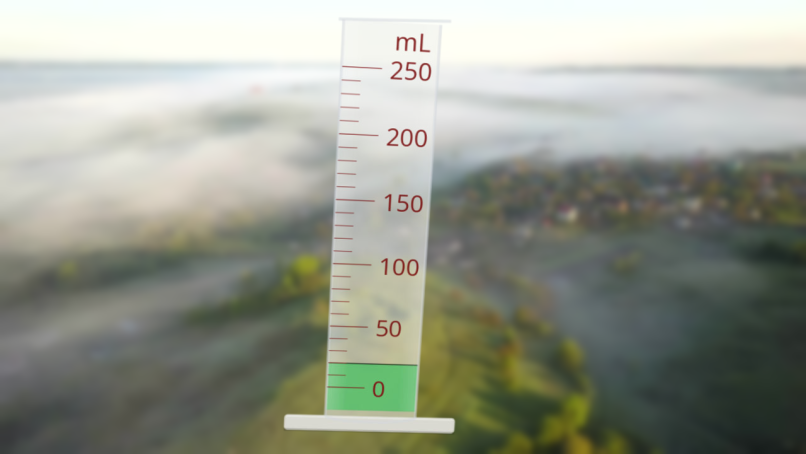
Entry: 20 mL
